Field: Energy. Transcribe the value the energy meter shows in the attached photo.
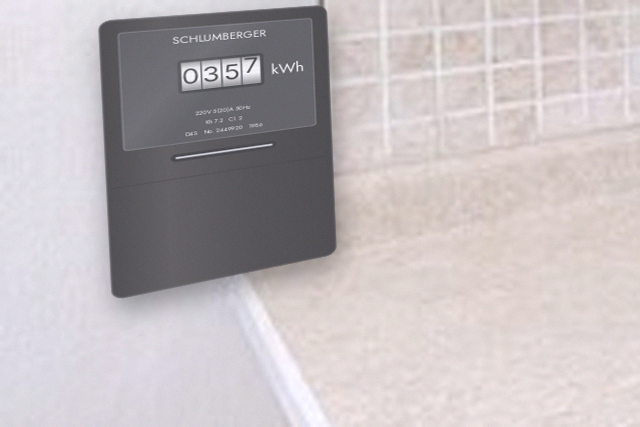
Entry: 357 kWh
